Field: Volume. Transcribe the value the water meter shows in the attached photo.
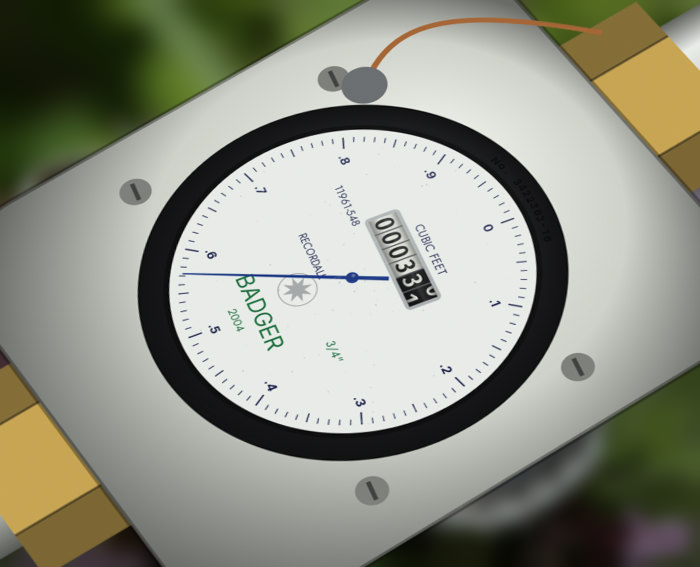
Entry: 330.57 ft³
